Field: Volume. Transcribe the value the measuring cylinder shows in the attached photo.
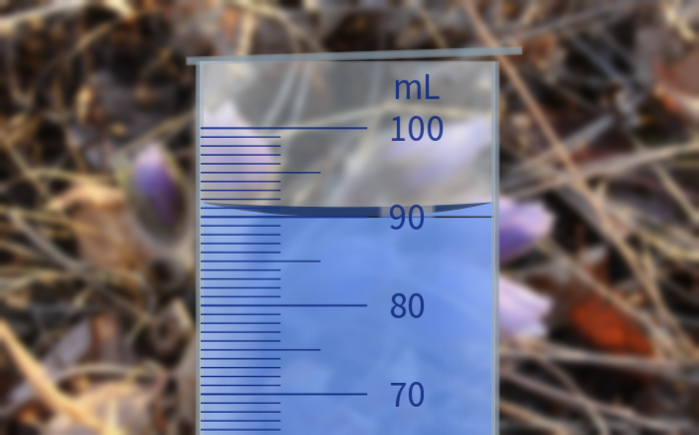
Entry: 90 mL
